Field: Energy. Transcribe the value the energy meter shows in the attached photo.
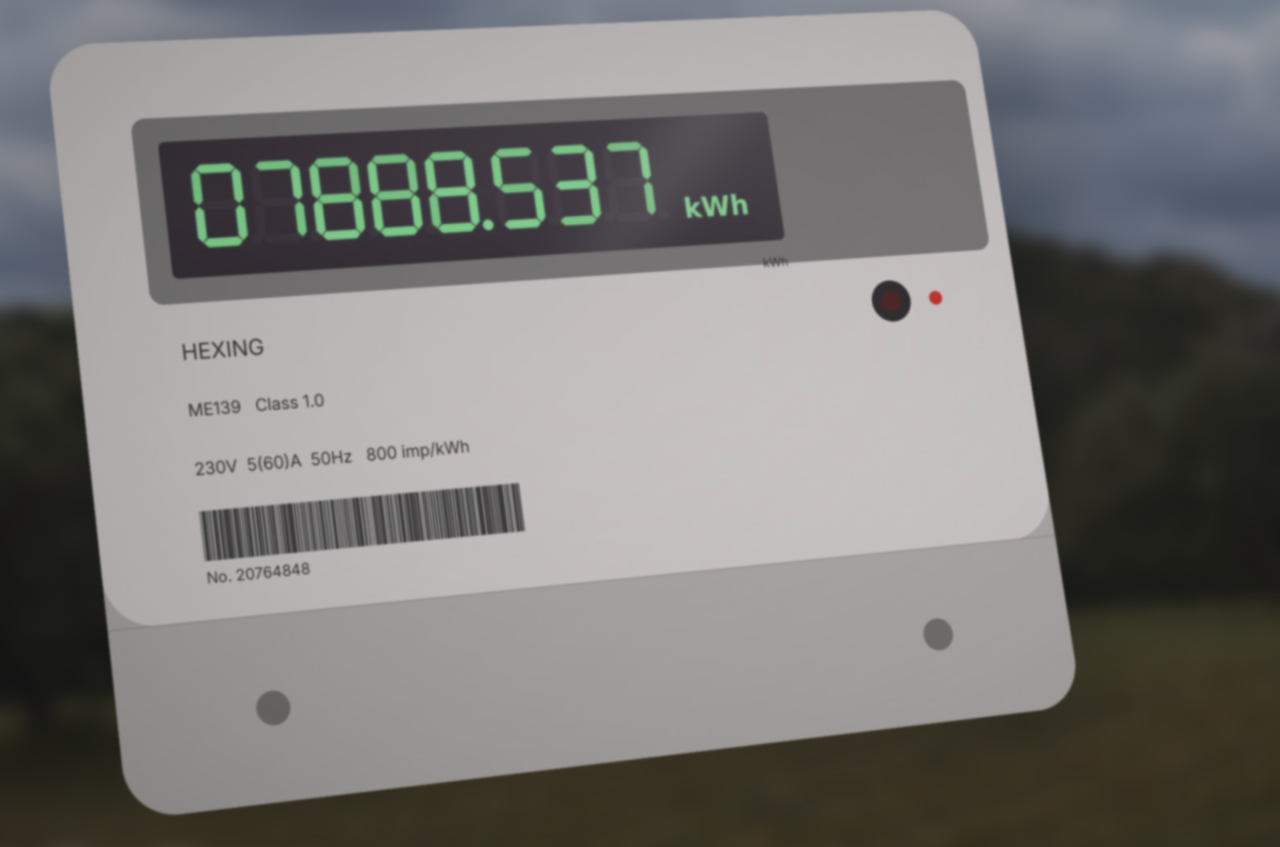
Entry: 7888.537 kWh
